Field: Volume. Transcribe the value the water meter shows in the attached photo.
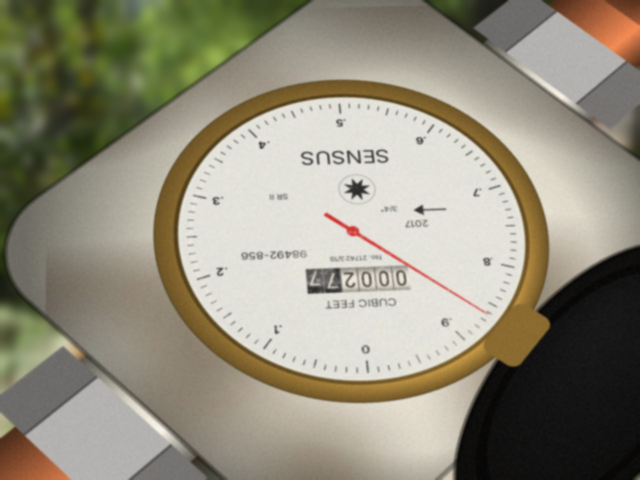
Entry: 276.86 ft³
